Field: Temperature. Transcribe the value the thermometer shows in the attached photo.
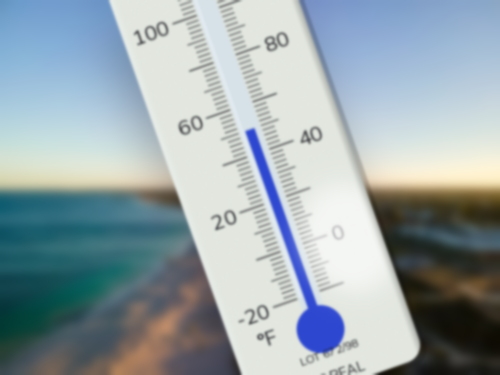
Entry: 50 °F
